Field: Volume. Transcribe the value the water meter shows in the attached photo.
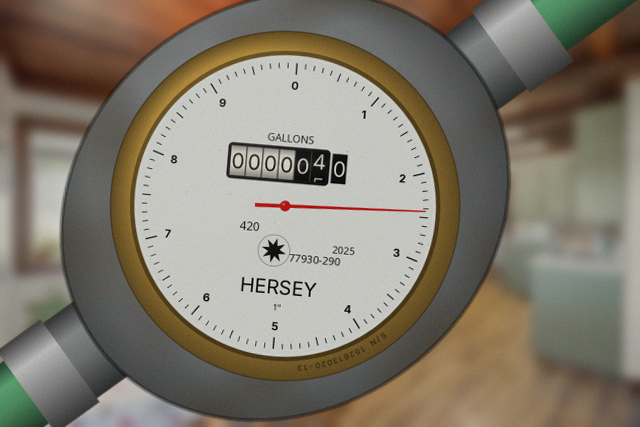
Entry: 42.4 gal
